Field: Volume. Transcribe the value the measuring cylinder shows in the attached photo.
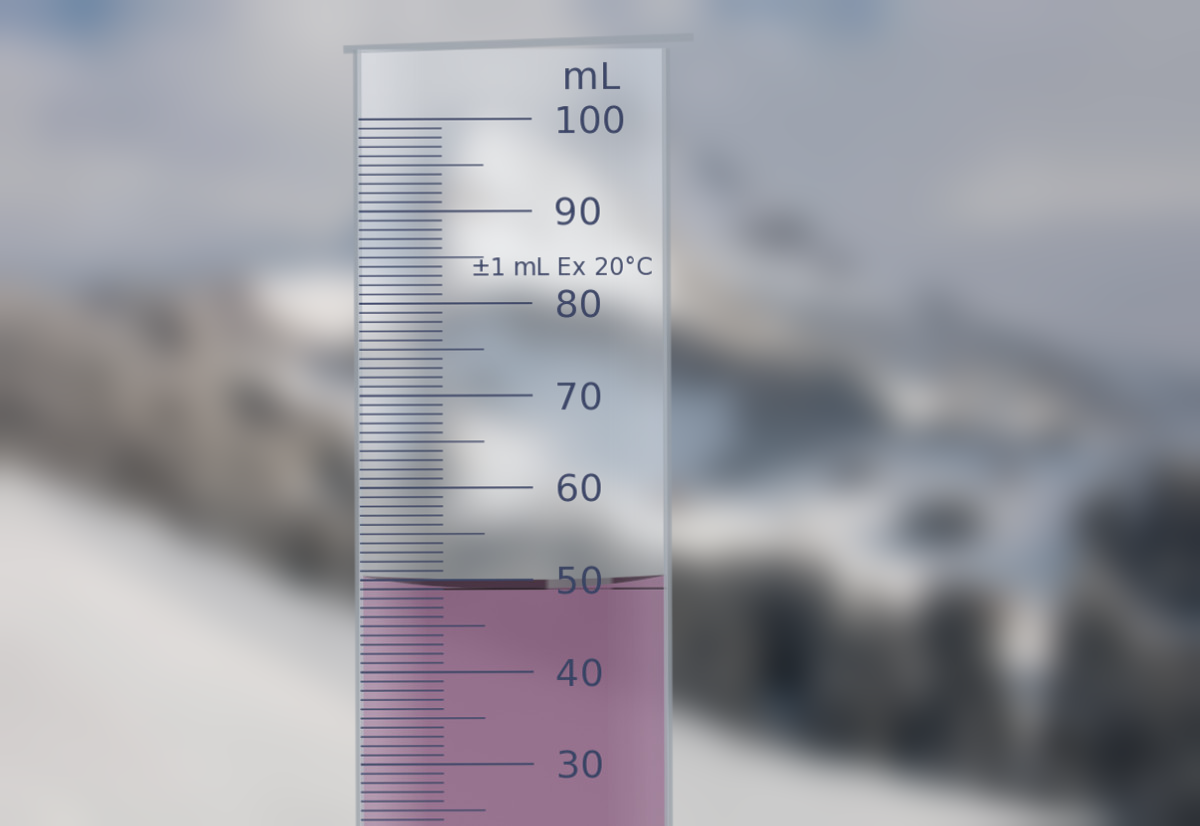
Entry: 49 mL
